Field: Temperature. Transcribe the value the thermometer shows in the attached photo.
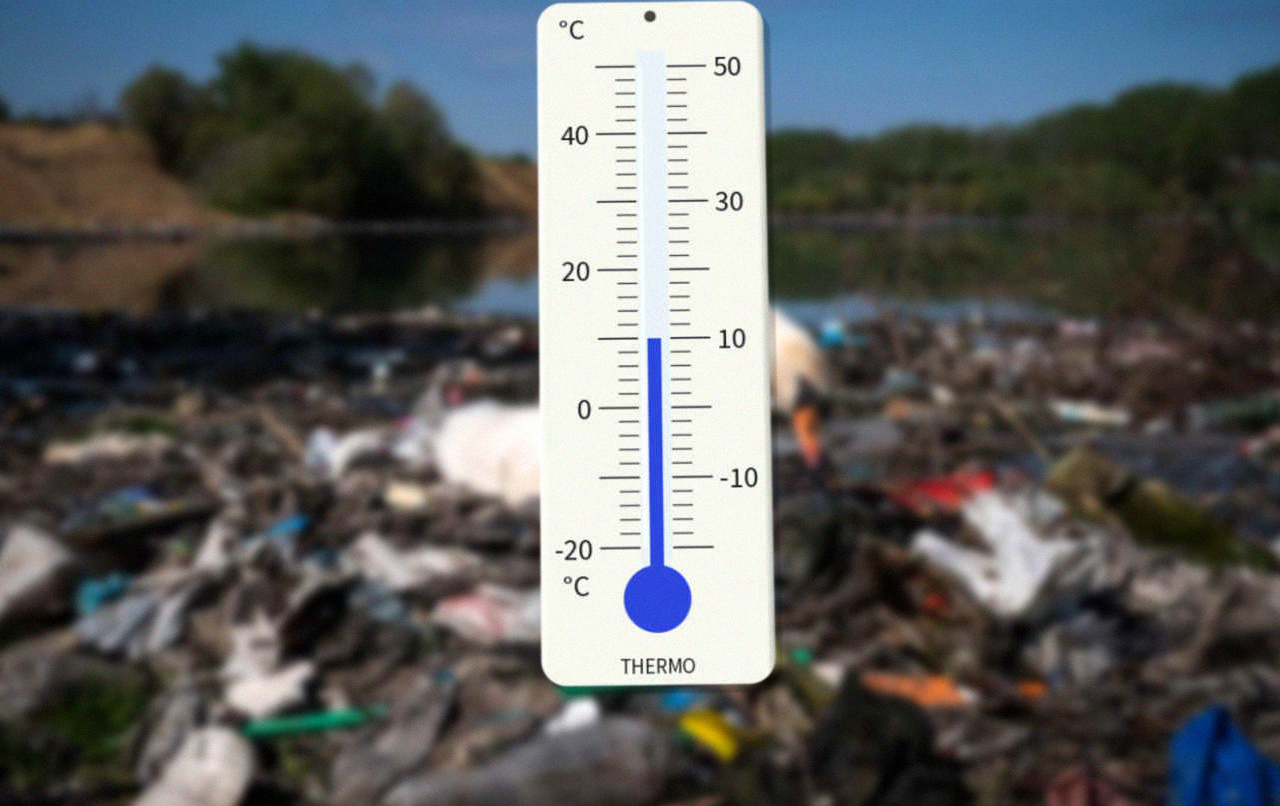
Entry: 10 °C
